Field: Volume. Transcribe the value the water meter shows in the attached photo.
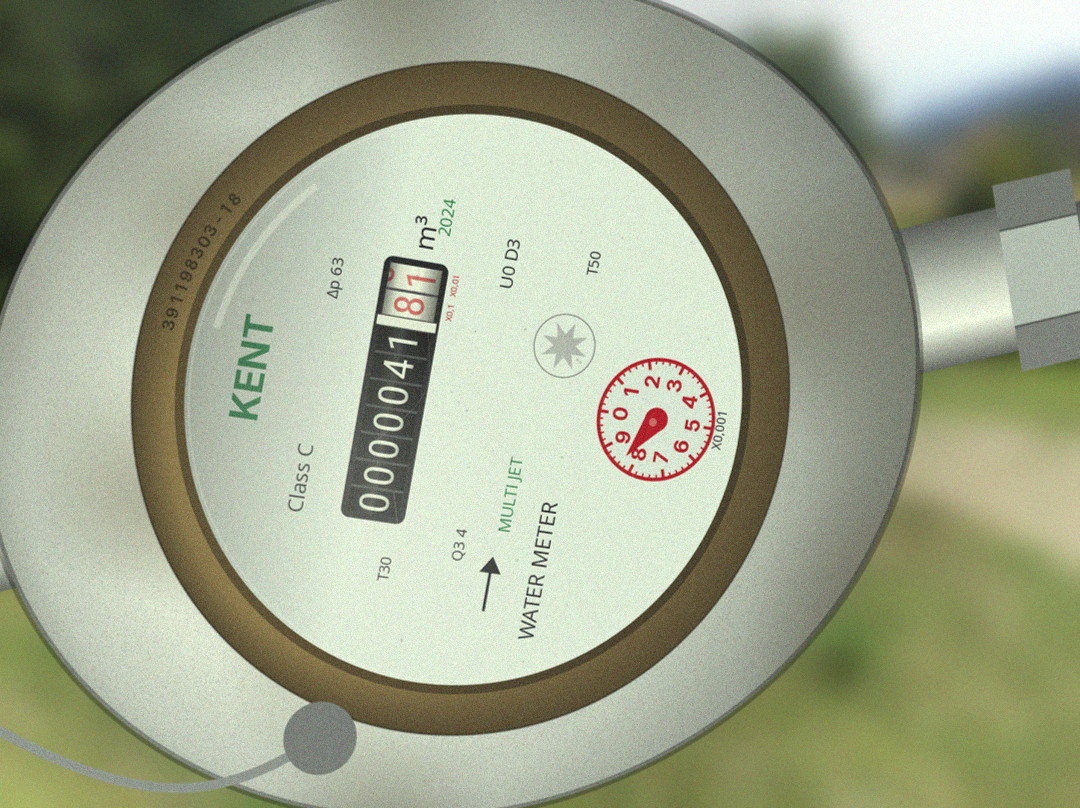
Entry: 41.808 m³
